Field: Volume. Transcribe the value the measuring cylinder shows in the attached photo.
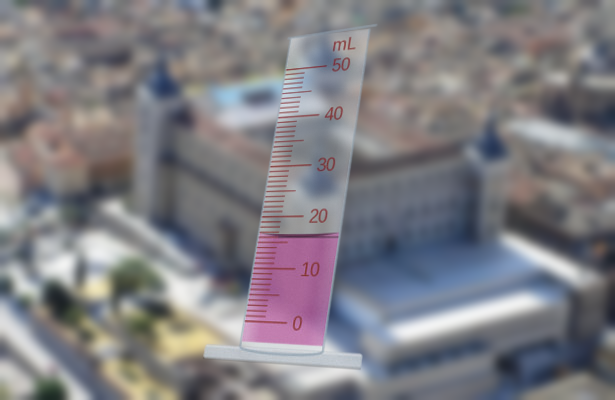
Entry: 16 mL
